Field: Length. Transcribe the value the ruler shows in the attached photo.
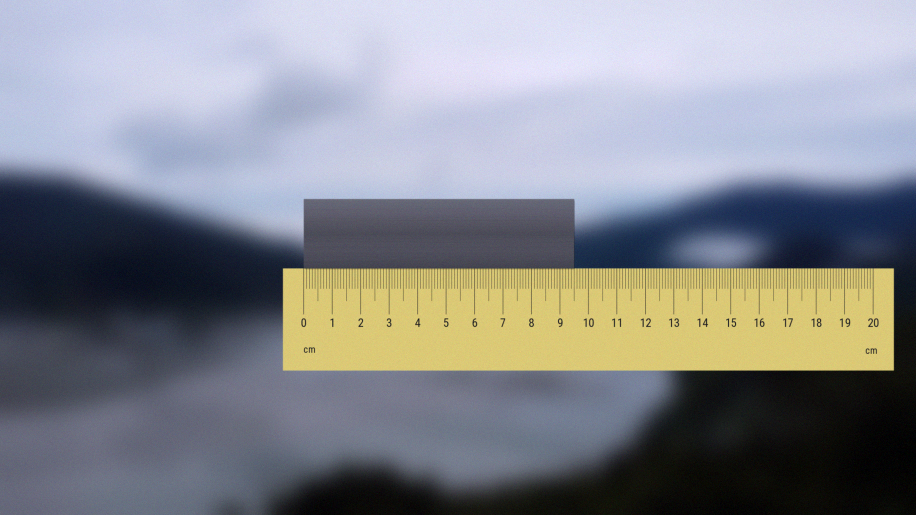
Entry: 9.5 cm
